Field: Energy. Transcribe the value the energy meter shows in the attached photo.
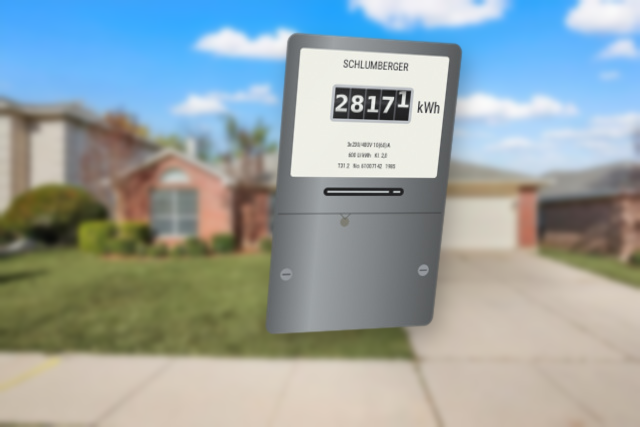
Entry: 28171 kWh
